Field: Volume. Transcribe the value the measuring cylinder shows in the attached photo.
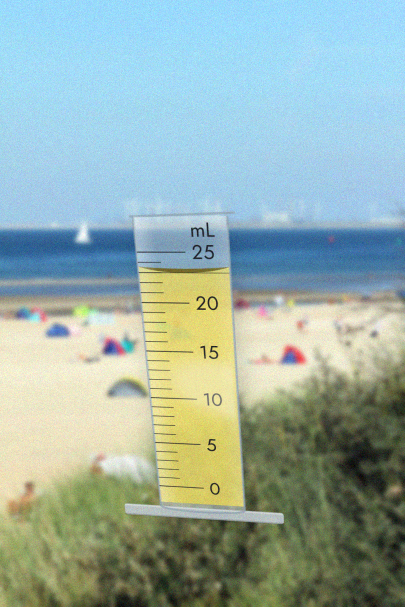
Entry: 23 mL
